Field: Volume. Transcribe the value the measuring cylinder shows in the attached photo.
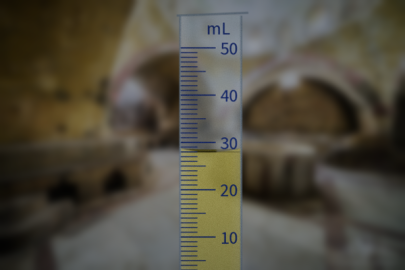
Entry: 28 mL
